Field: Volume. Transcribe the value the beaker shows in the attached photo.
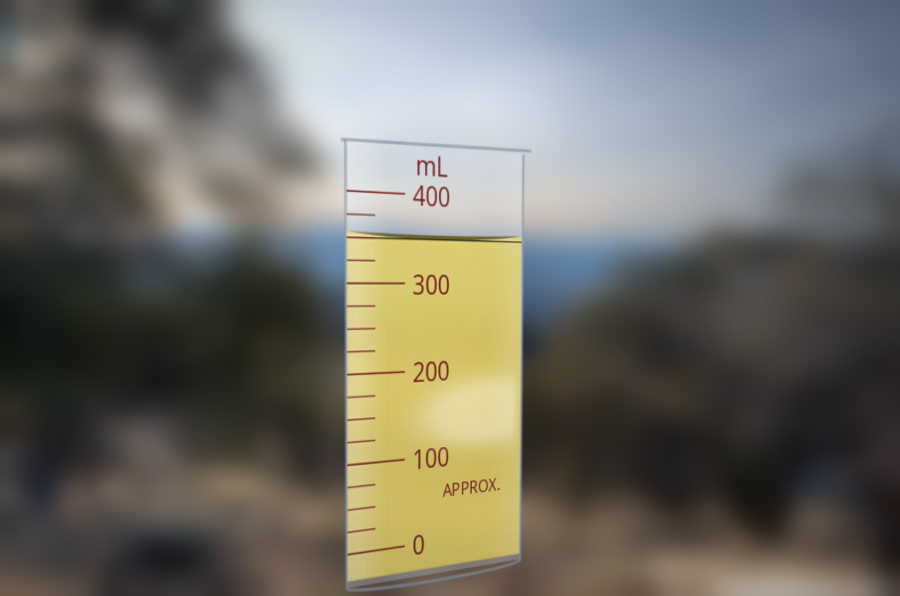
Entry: 350 mL
